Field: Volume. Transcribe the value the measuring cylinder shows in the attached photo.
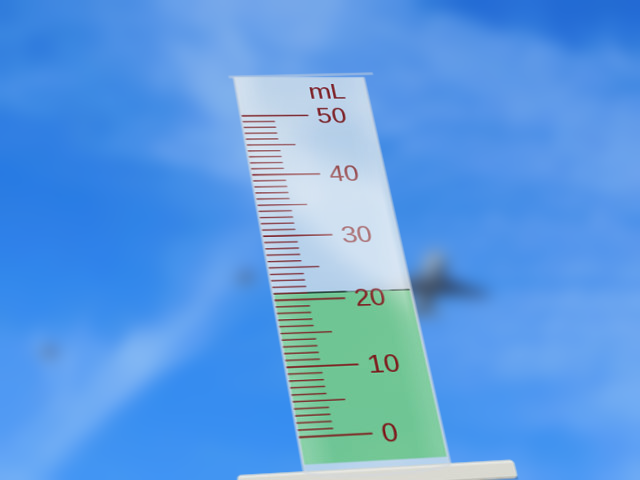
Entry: 21 mL
